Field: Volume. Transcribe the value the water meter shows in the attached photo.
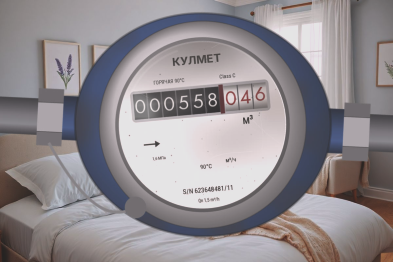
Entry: 558.046 m³
